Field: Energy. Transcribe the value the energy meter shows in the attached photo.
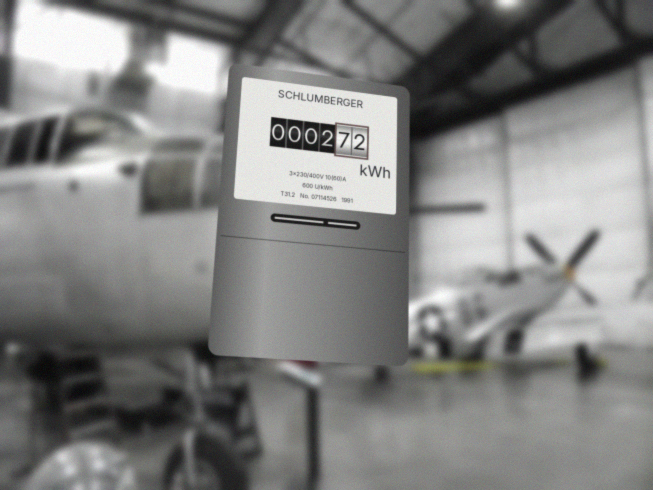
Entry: 2.72 kWh
